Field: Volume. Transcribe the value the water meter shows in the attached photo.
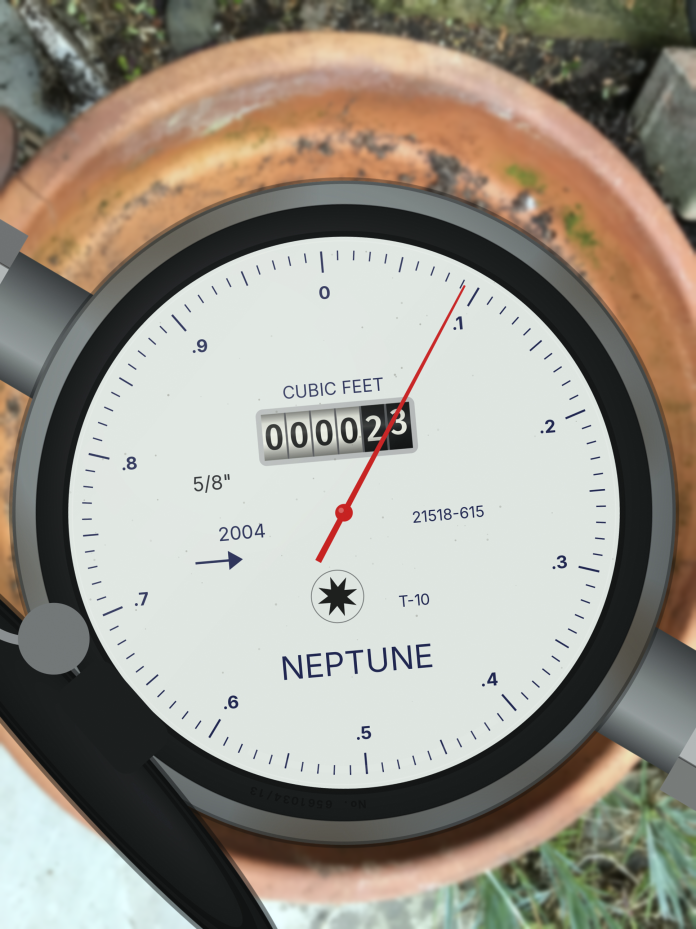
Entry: 23.09 ft³
